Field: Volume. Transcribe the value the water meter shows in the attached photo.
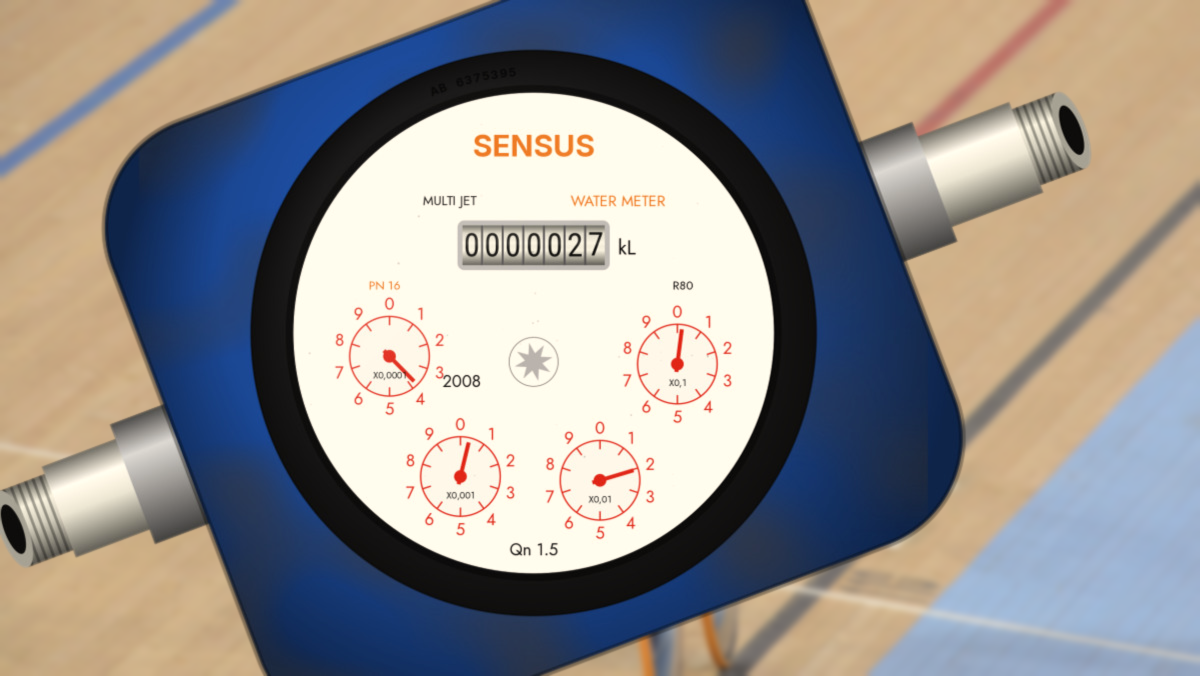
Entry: 27.0203 kL
